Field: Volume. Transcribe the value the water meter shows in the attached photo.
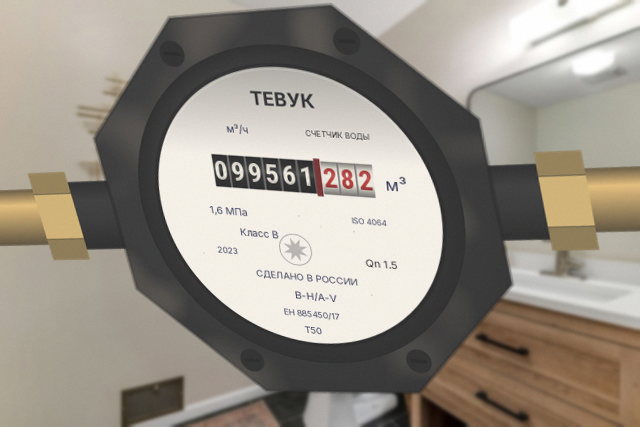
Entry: 99561.282 m³
